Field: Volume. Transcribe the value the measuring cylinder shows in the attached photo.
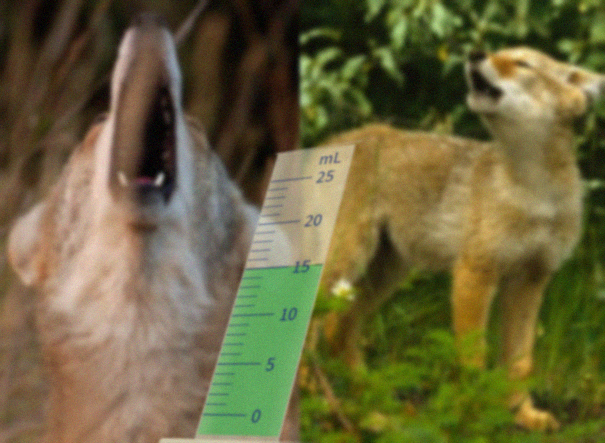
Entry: 15 mL
